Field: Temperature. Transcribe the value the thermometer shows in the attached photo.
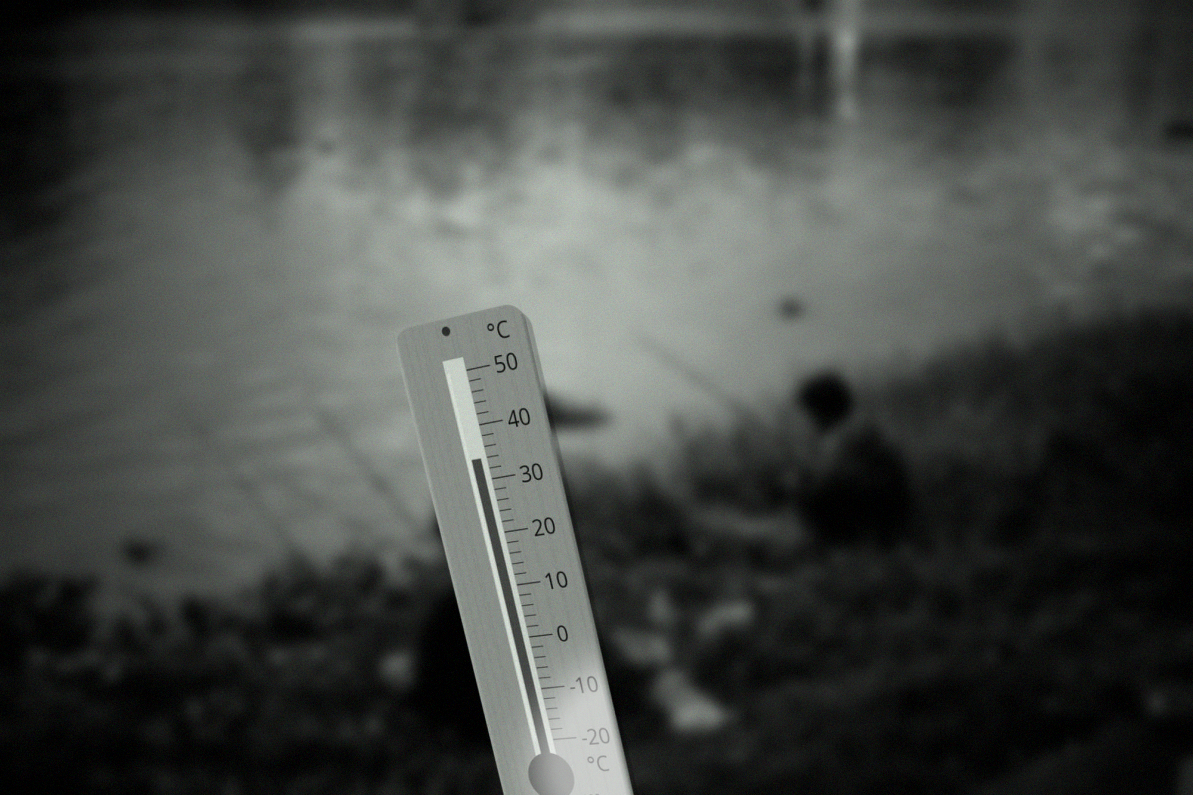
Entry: 34 °C
